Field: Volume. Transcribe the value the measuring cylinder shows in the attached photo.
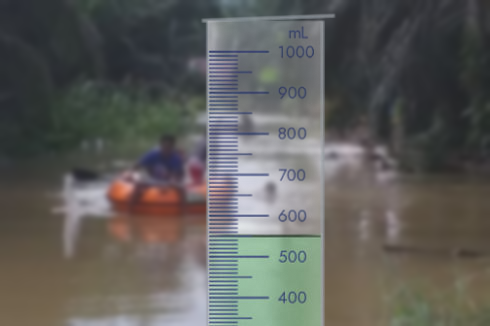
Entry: 550 mL
